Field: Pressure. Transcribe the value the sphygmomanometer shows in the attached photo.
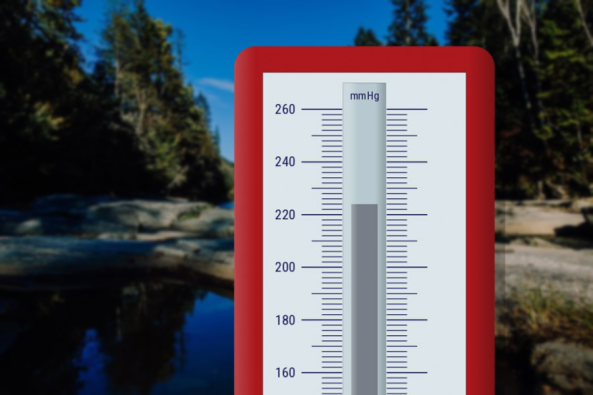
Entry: 224 mmHg
